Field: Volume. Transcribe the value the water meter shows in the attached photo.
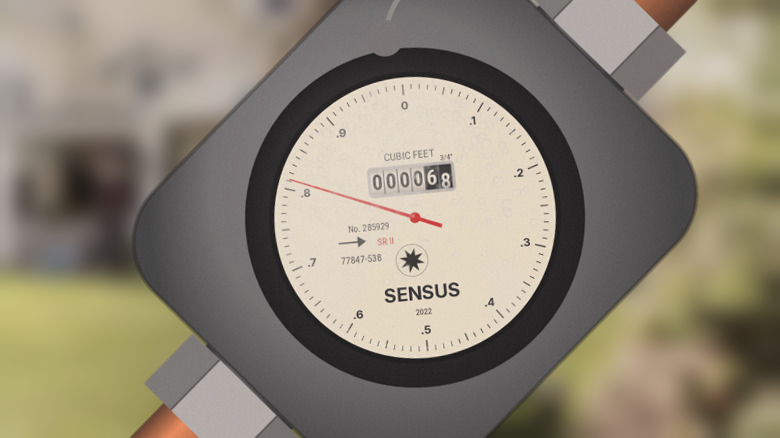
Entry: 67.81 ft³
